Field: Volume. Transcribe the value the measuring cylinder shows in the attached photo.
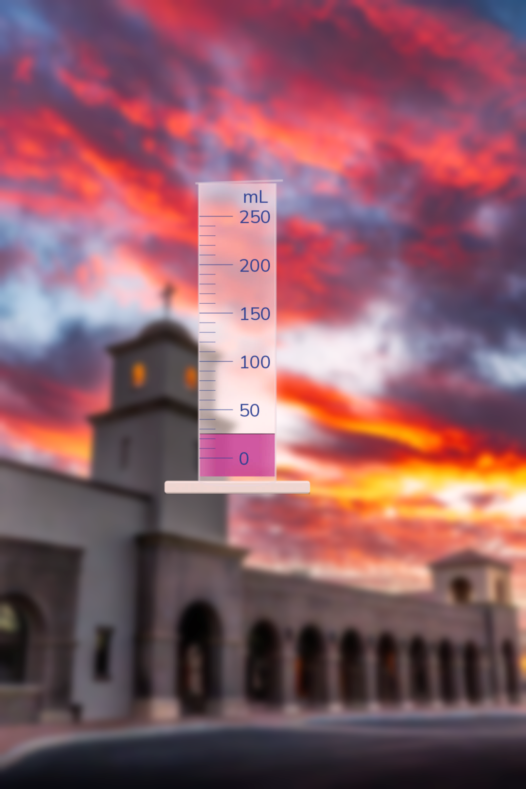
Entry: 25 mL
